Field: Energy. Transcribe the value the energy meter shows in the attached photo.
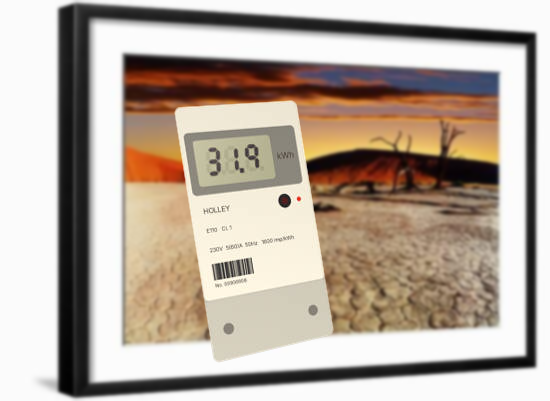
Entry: 31.9 kWh
